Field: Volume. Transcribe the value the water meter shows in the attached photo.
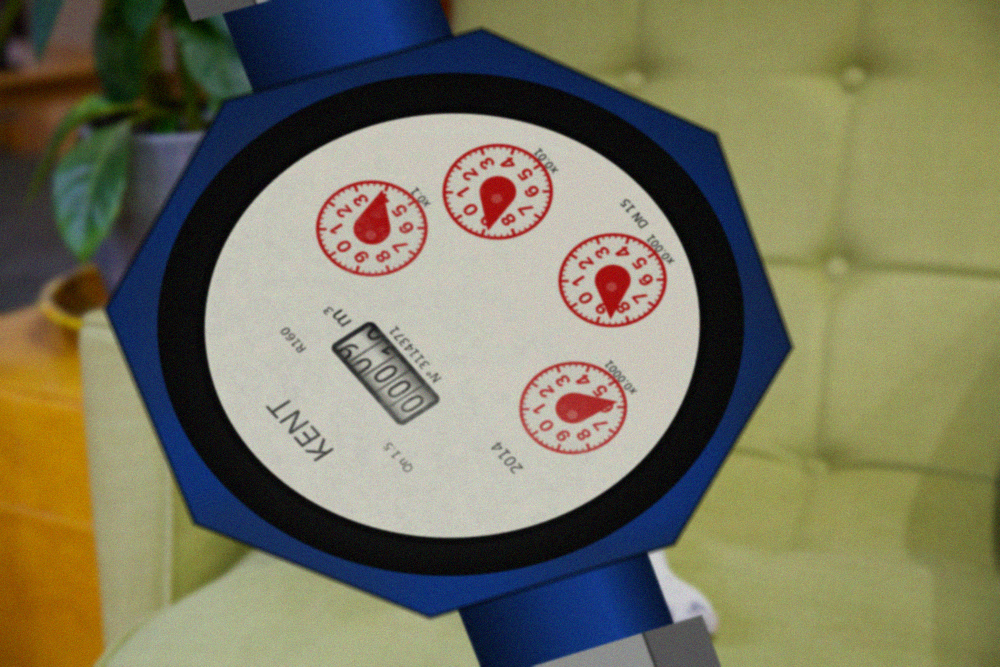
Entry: 9.3885 m³
